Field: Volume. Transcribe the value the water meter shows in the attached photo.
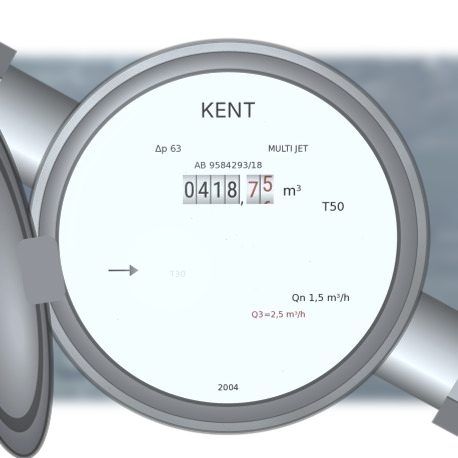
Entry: 418.75 m³
